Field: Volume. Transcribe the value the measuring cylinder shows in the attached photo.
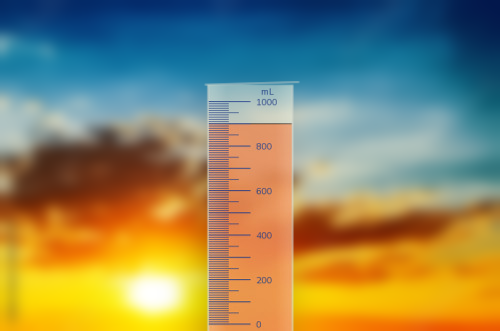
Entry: 900 mL
